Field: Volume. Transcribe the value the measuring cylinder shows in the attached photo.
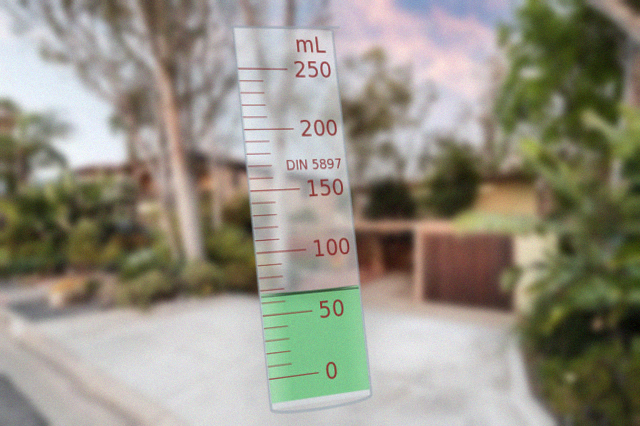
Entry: 65 mL
